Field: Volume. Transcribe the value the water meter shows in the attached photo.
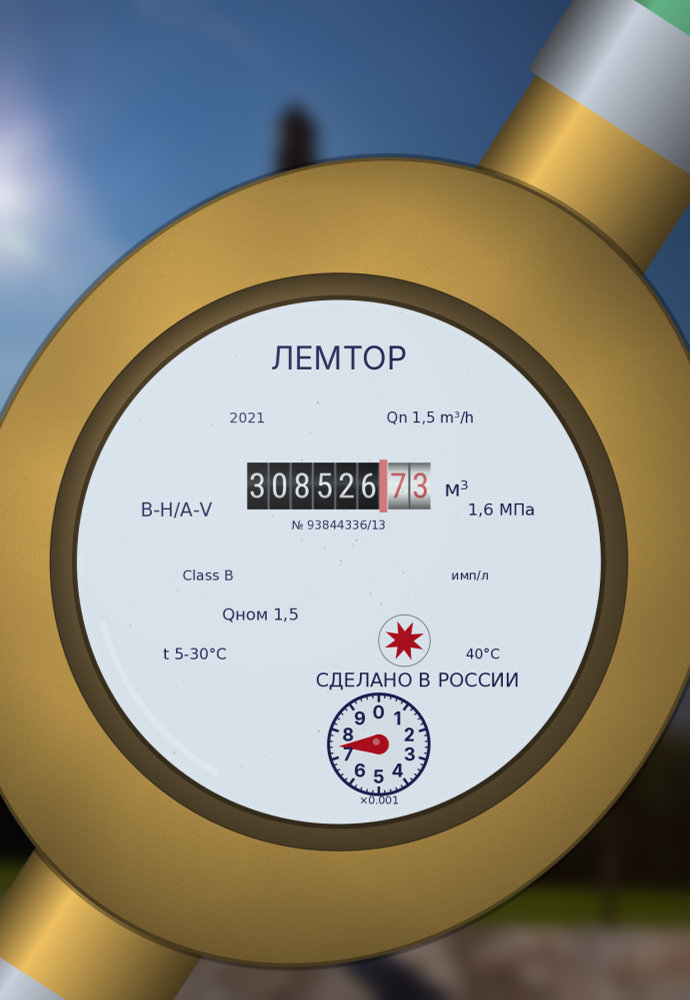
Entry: 308526.737 m³
